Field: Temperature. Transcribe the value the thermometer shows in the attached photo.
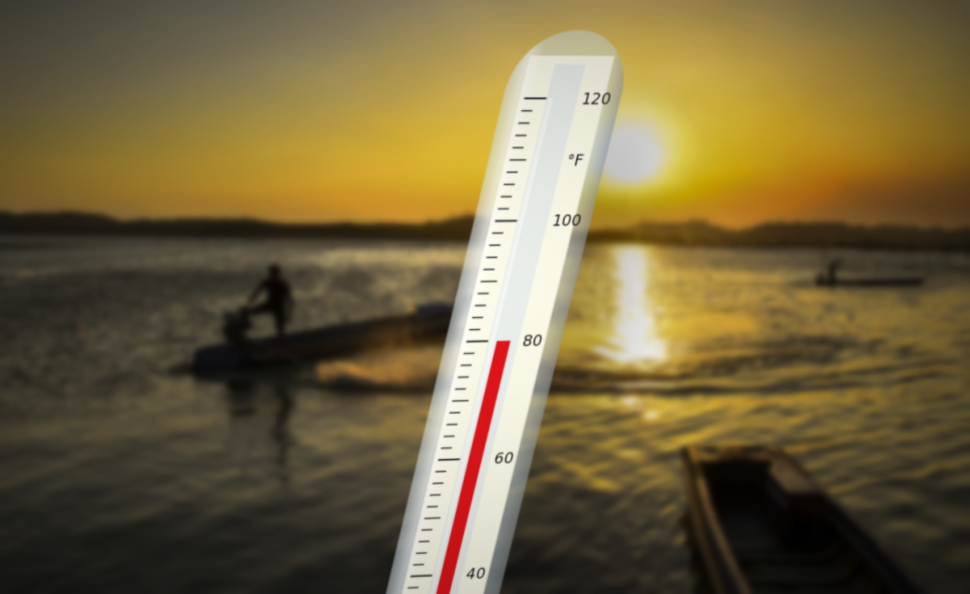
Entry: 80 °F
